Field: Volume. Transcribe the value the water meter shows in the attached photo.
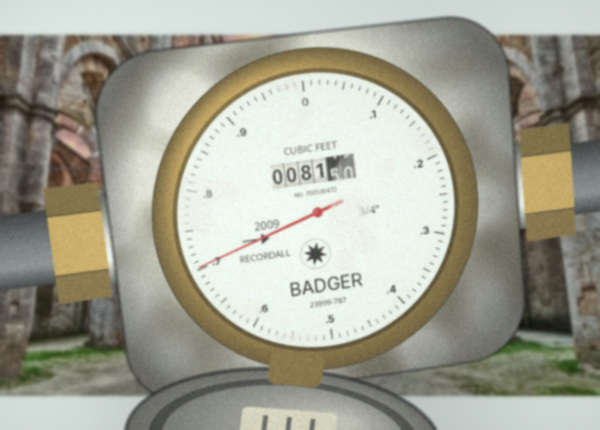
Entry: 8149.70 ft³
